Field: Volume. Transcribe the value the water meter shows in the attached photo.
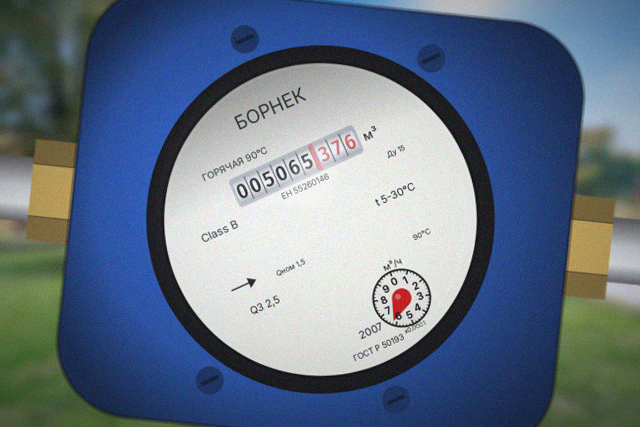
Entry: 5065.3766 m³
